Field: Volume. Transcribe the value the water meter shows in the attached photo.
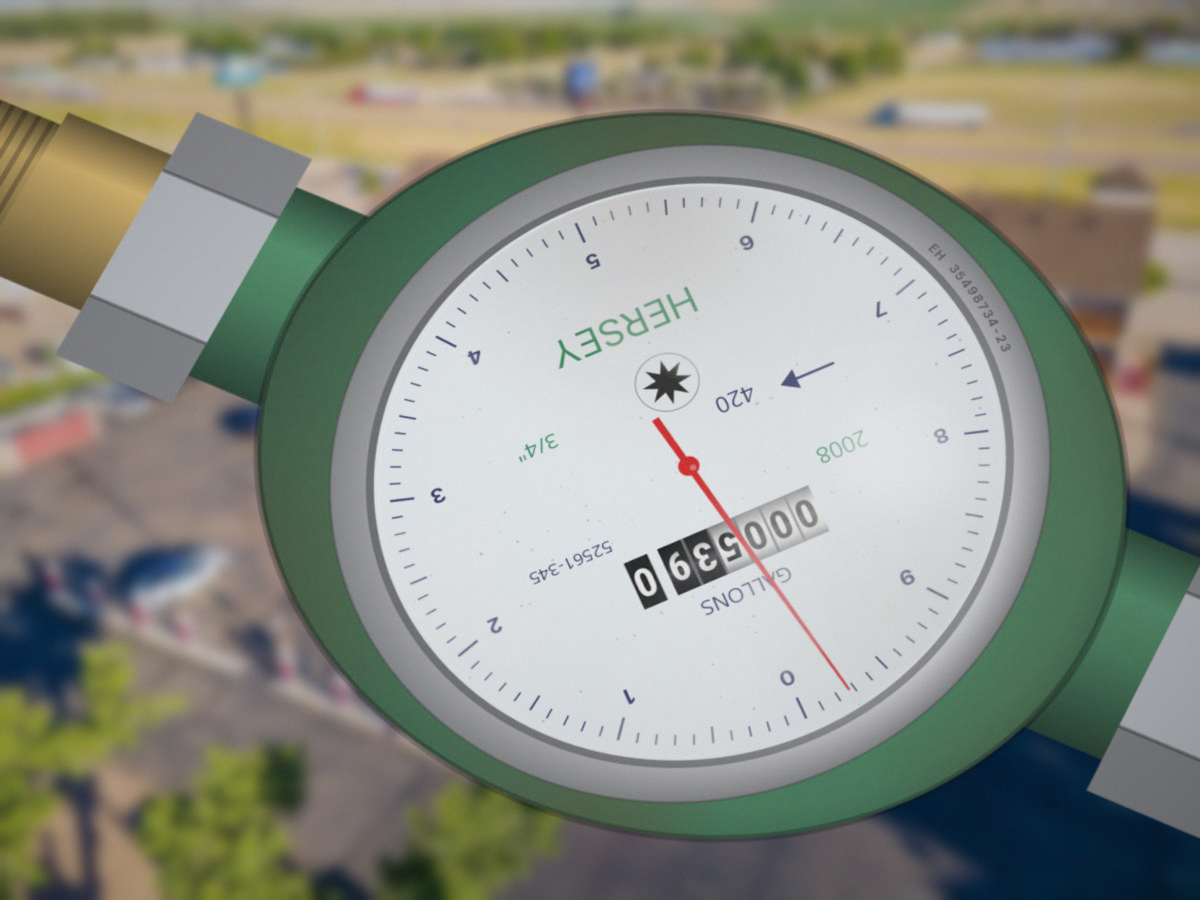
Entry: 5389.7 gal
